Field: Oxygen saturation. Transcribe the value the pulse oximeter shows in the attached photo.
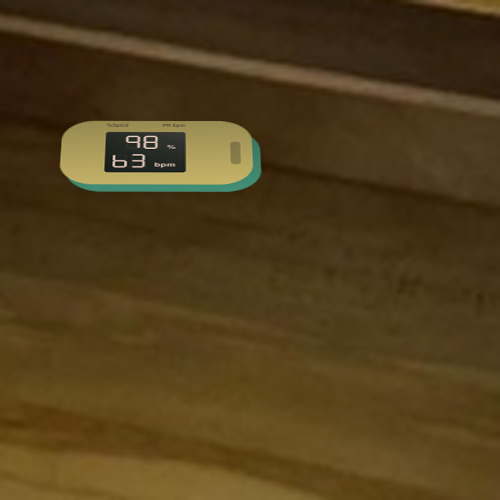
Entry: 98 %
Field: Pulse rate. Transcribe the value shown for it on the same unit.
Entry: 63 bpm
